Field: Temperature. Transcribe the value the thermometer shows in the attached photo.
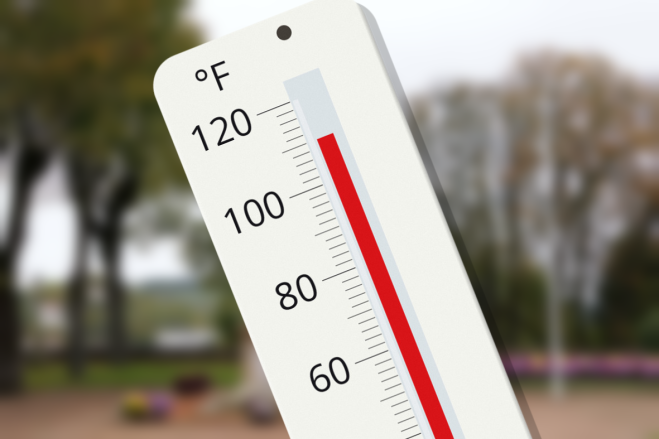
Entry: 110 °F
